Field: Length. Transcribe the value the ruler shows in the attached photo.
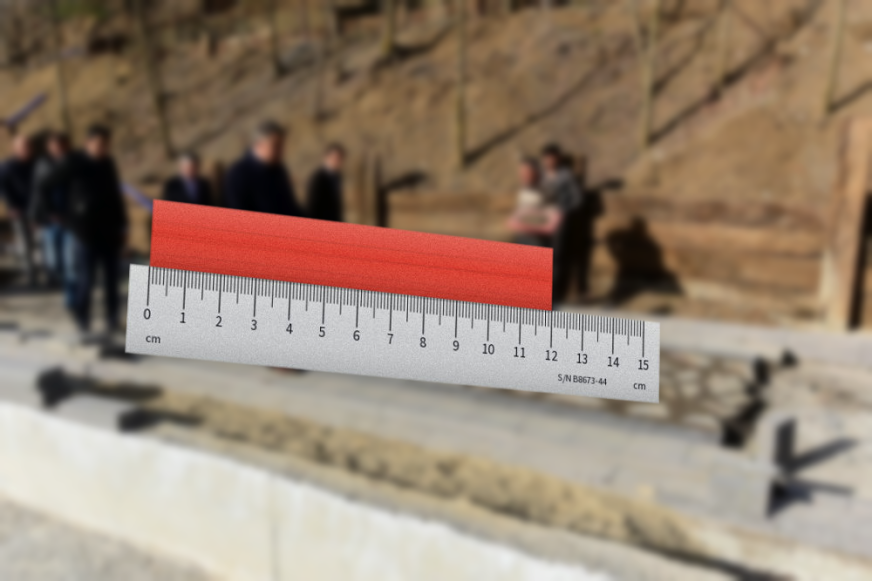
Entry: 12 cm
